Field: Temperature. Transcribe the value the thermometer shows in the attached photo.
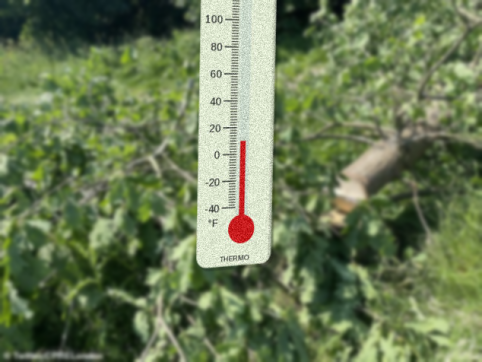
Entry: 10 °F
